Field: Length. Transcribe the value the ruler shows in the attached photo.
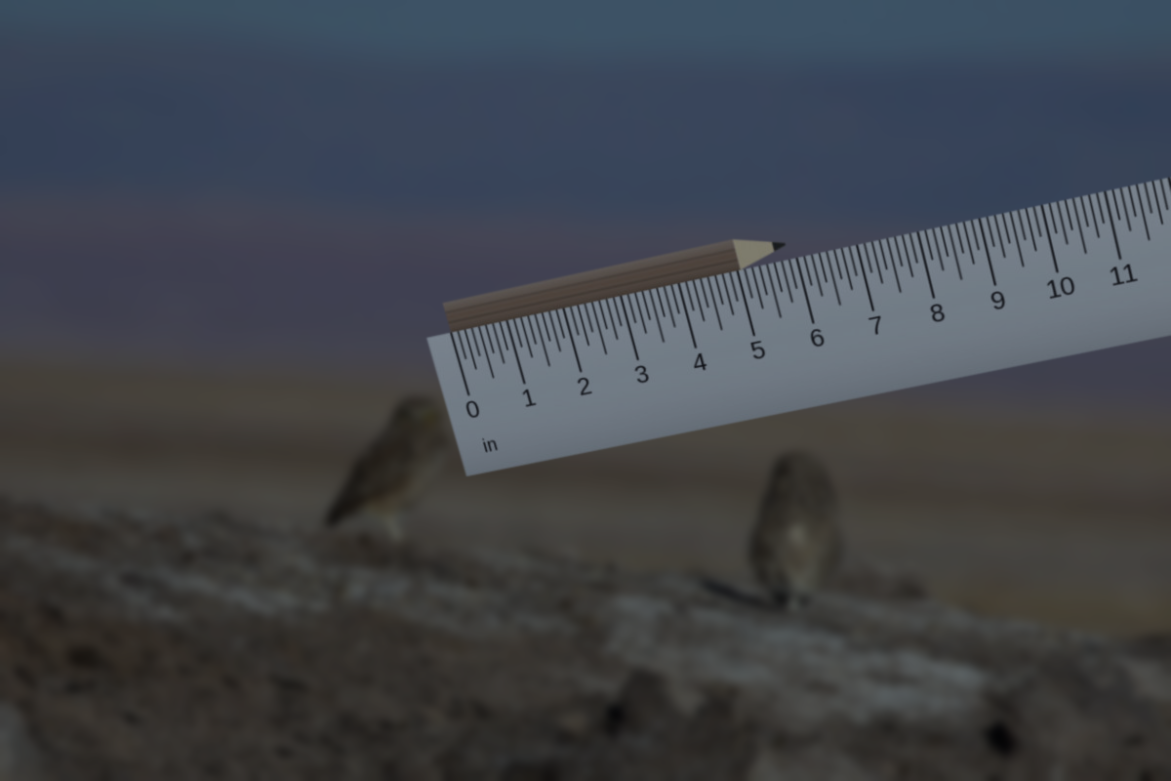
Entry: 5.875 in
